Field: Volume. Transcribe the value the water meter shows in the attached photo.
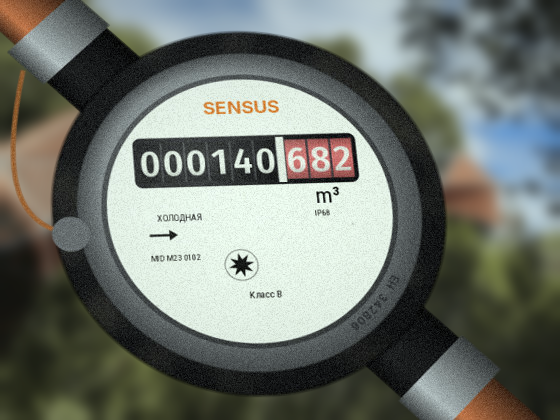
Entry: 140.682 m³
